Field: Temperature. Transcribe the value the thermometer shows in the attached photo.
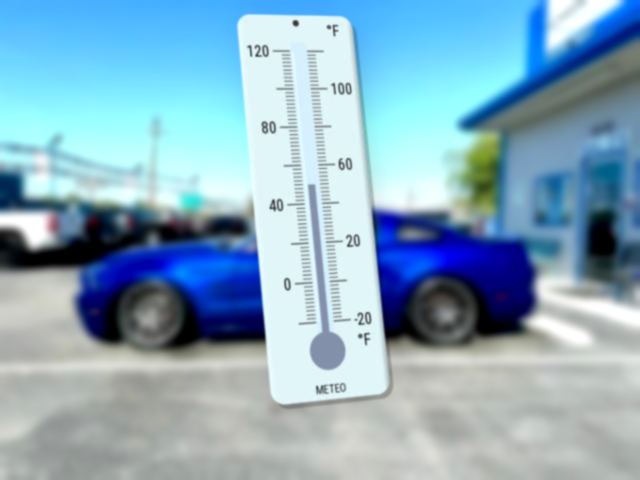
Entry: 50 °F
